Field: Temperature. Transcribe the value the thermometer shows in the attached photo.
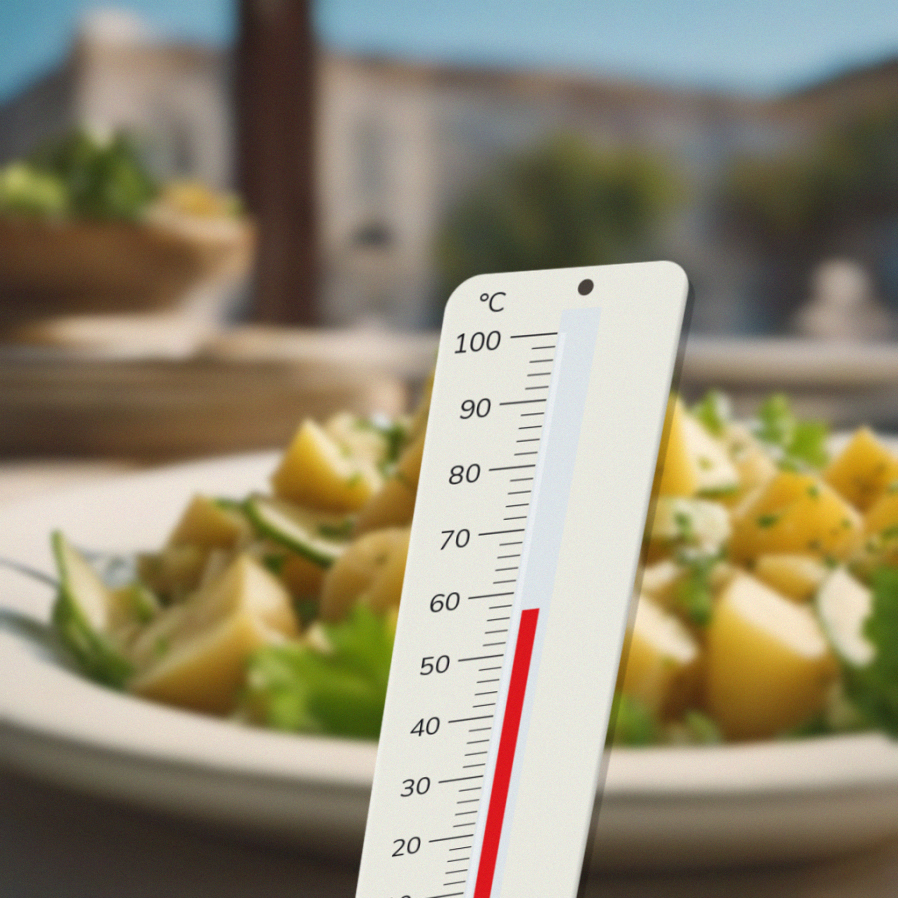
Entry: 57 °C
